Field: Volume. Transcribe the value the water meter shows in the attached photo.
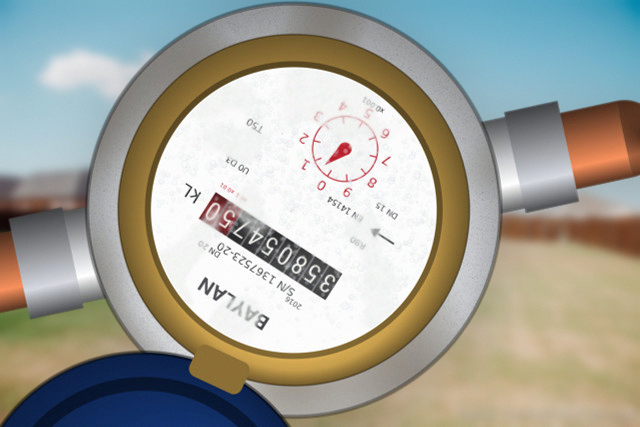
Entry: 3580547.500 kL
